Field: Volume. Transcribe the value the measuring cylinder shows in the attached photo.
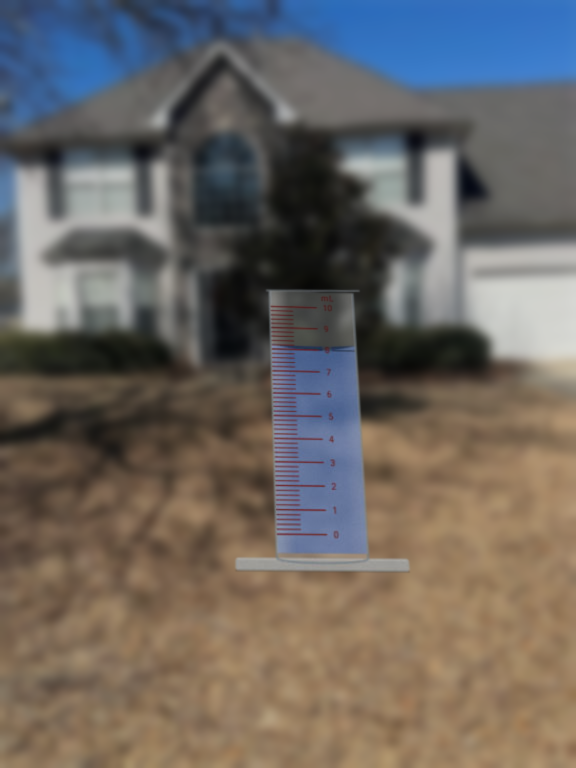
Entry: 8 mL
